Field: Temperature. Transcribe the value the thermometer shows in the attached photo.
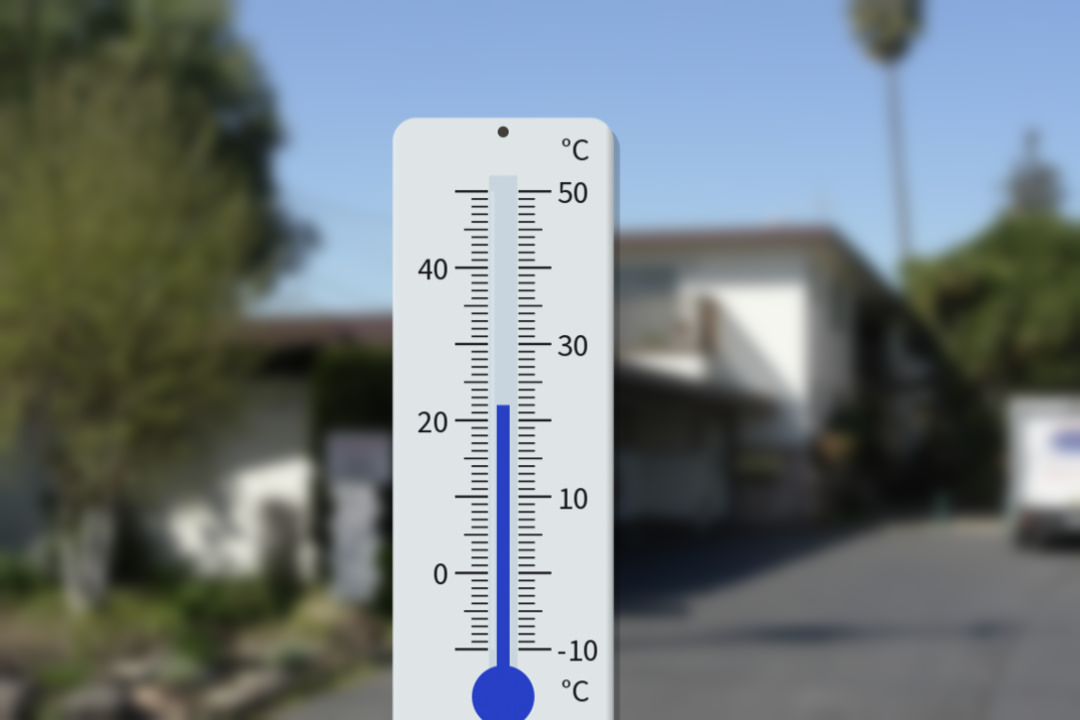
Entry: 22 °C
